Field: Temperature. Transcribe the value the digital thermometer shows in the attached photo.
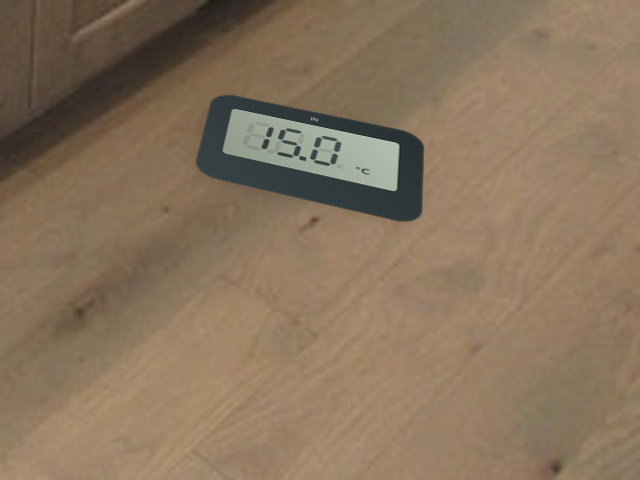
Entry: 15.0 °C
